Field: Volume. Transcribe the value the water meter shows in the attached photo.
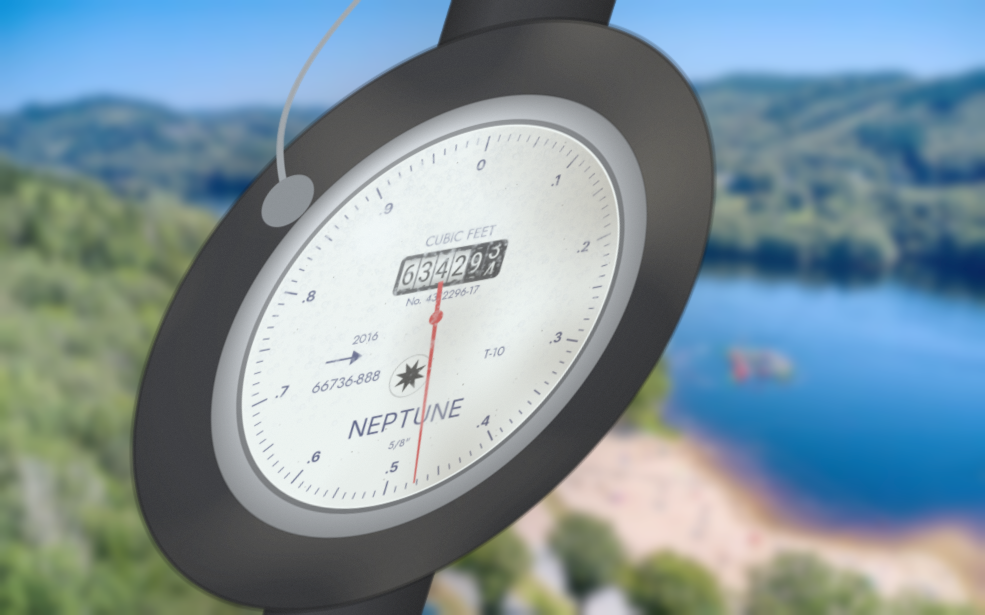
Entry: 634293.47 ft³
